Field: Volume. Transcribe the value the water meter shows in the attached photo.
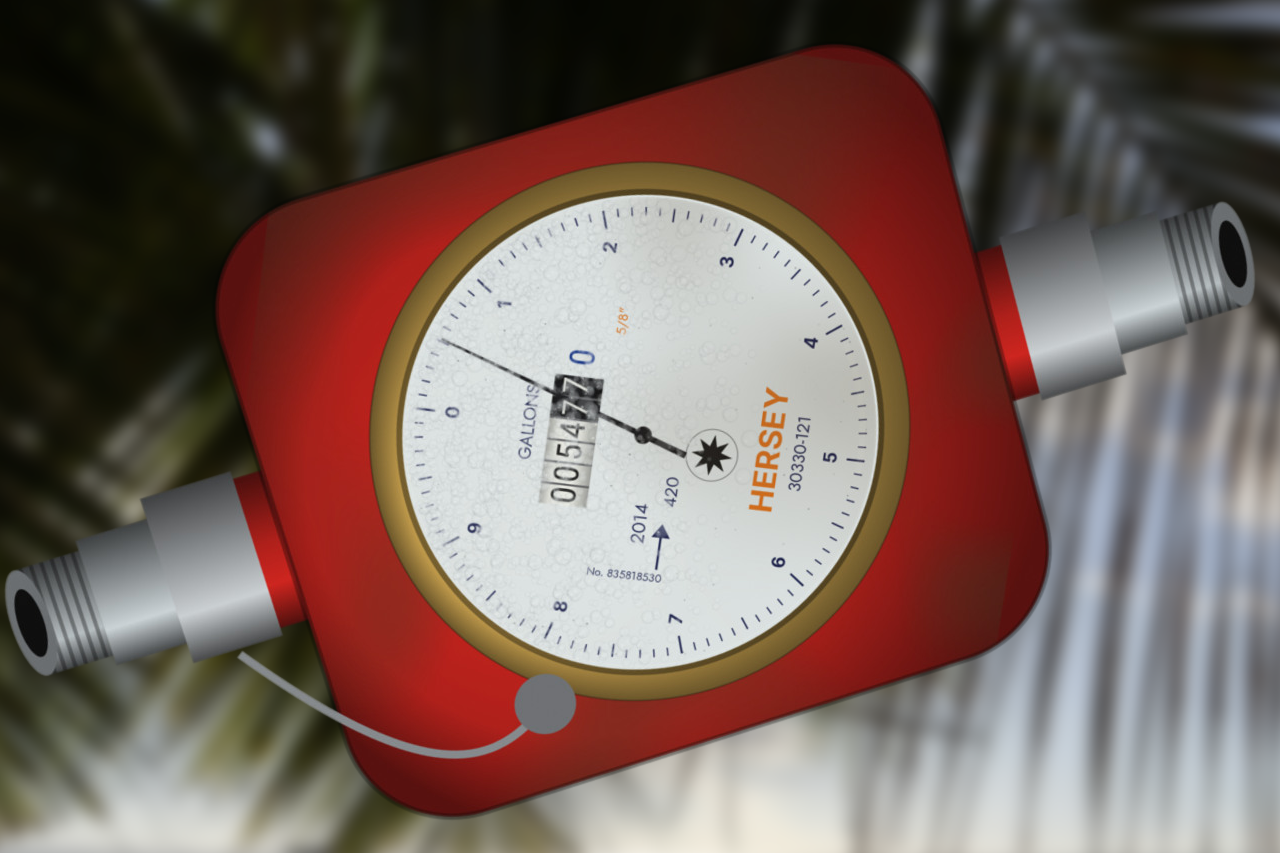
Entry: 54770.5 gal
